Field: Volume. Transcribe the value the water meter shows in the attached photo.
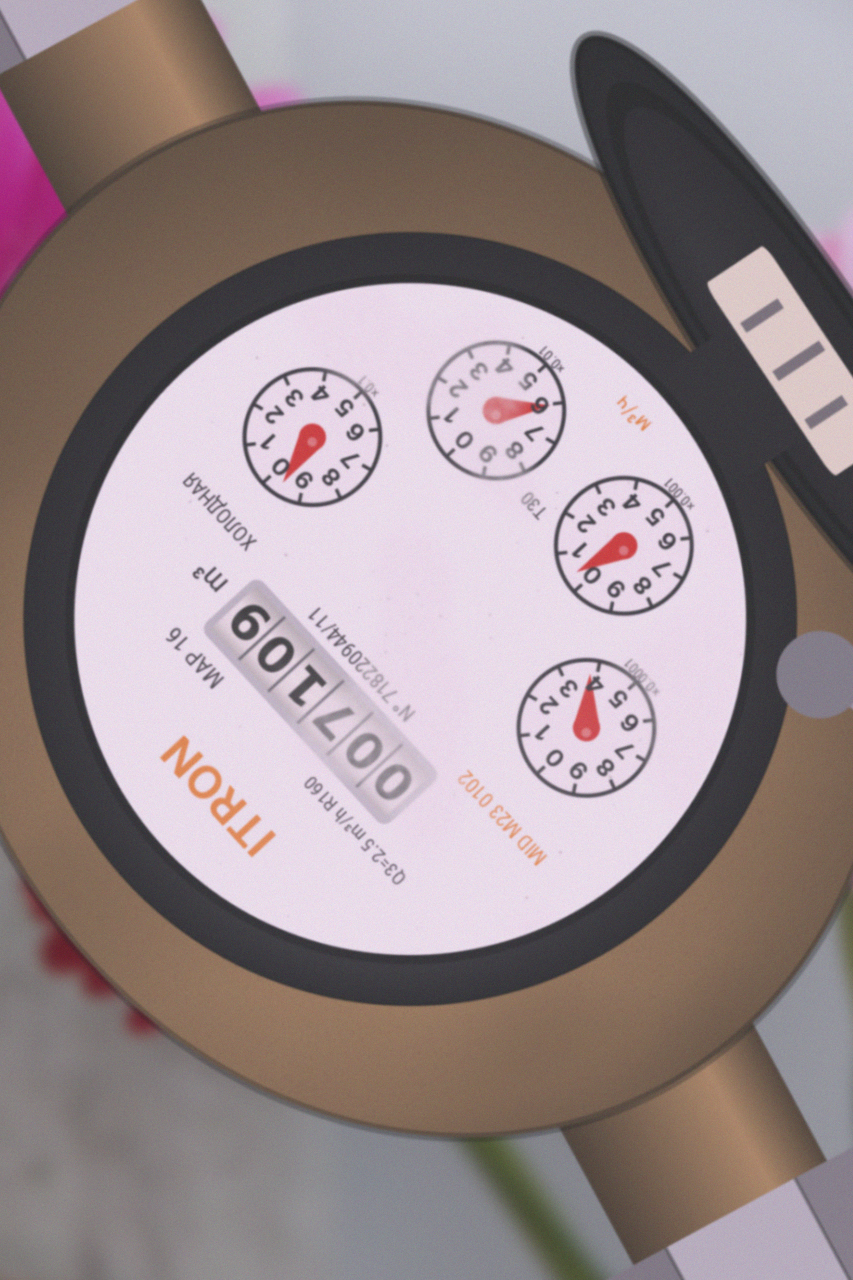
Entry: 7108.9603 m³
